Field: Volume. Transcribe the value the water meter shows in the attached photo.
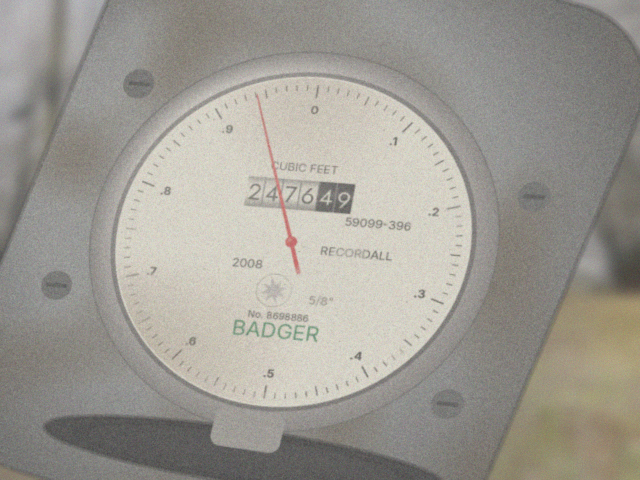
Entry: 247648.94 ft³
